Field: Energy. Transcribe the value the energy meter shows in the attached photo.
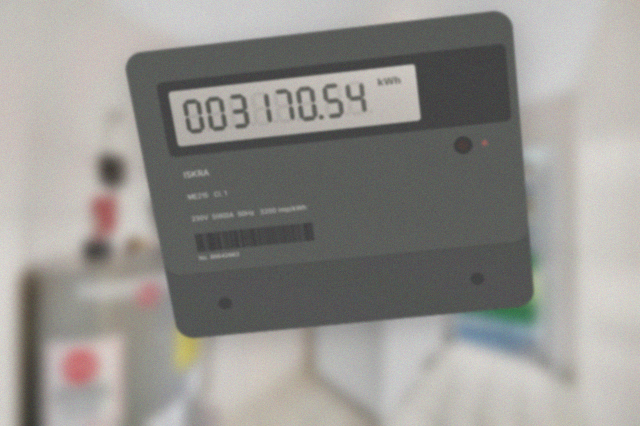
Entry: 3170.54 kWh
